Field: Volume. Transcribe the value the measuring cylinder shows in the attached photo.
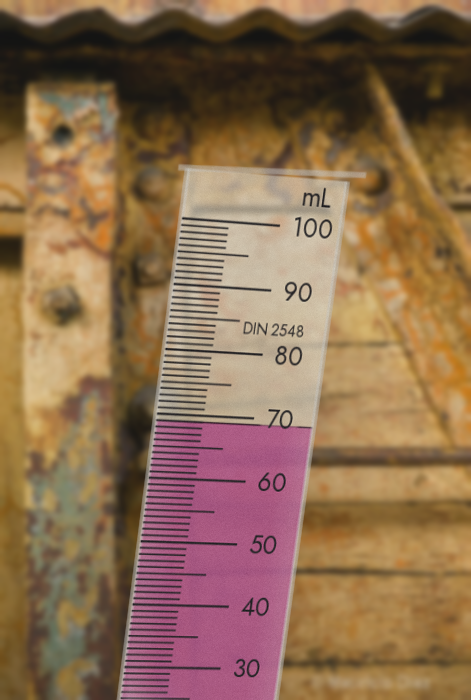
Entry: 69 mL
